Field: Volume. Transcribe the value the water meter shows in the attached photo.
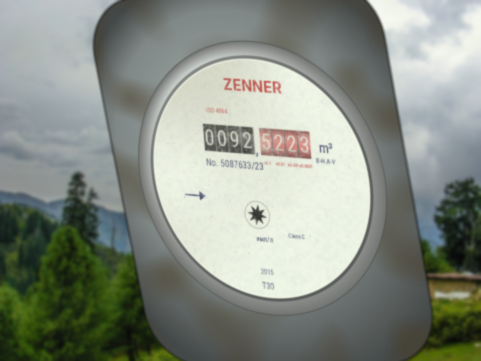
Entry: 92.5223 m³
